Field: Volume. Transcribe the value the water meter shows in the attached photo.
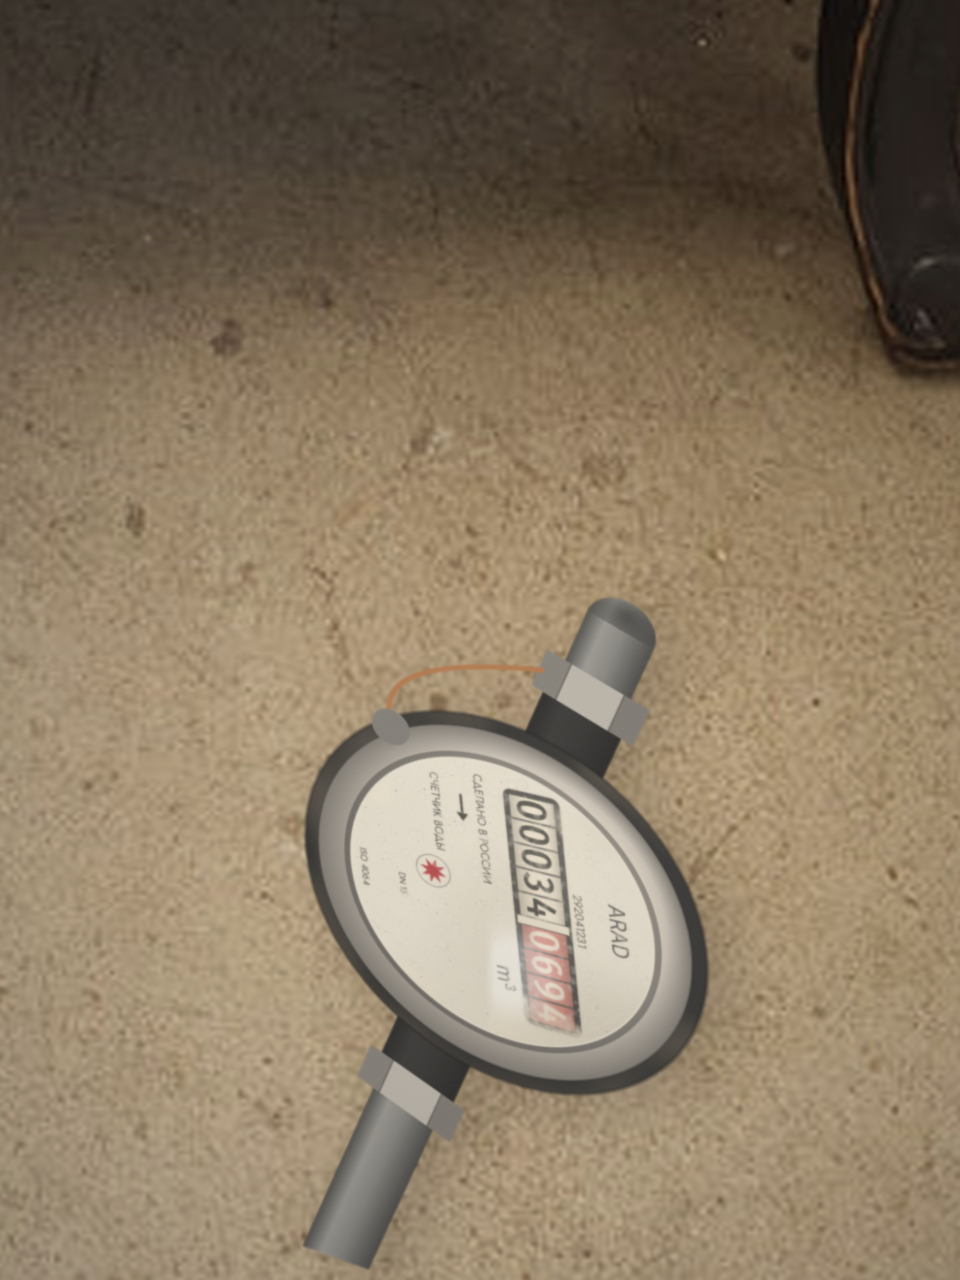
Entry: 34.0694 m³
